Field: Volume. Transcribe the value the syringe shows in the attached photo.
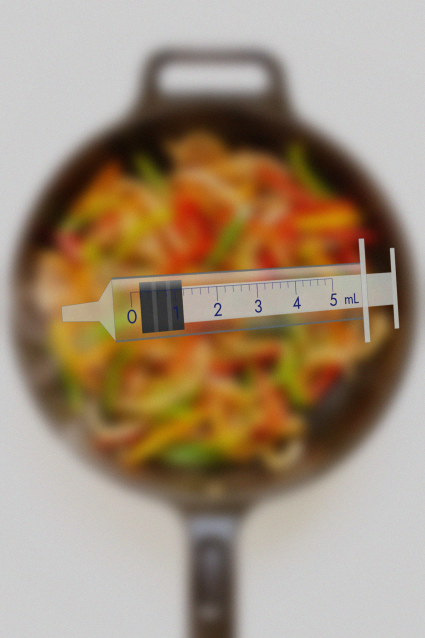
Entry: 0.2 mL
